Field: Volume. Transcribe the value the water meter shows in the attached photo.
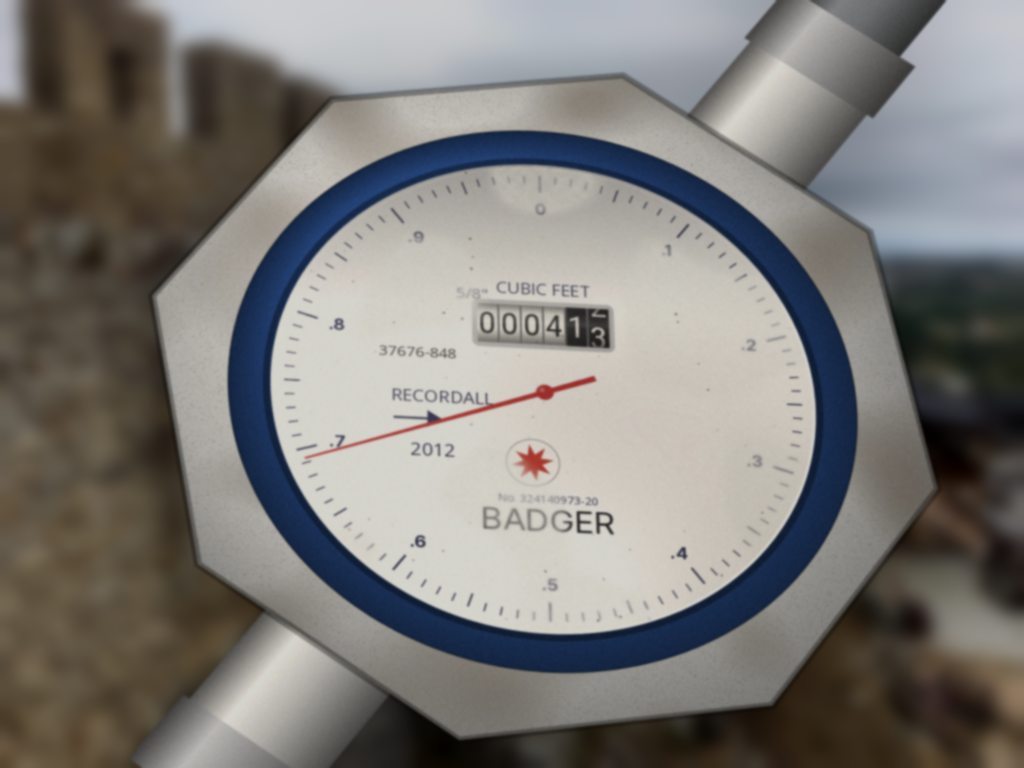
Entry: 412.69 ft³
